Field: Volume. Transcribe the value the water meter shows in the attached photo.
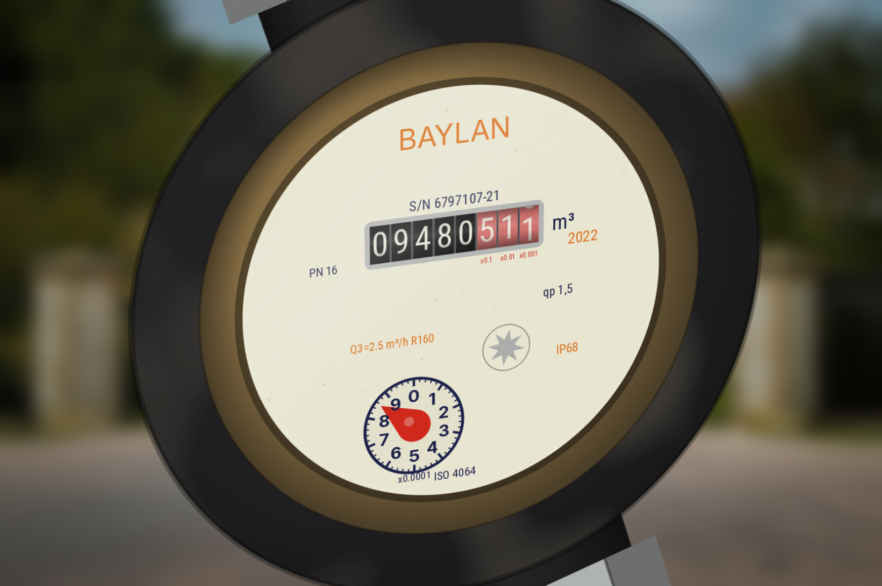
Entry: 9480.5108 m³
